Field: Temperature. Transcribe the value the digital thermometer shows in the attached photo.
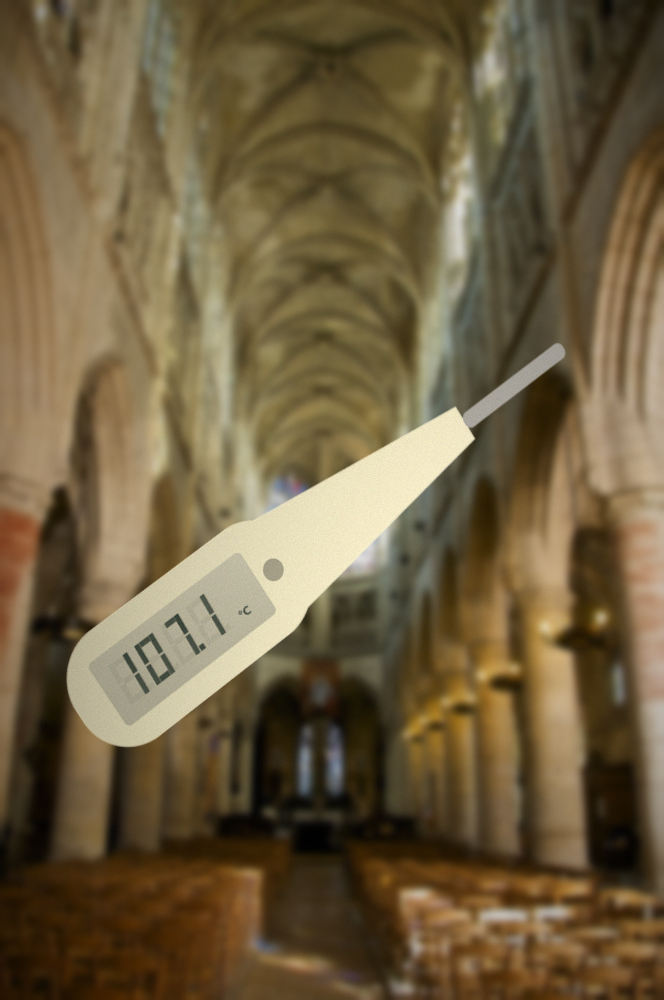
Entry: 107.1 °C
